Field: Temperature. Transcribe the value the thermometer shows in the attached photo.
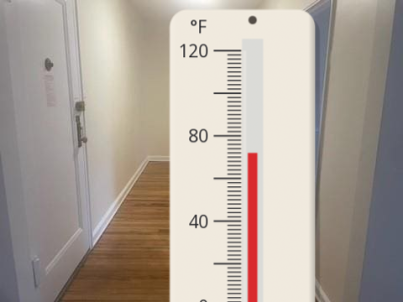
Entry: 72 °F
